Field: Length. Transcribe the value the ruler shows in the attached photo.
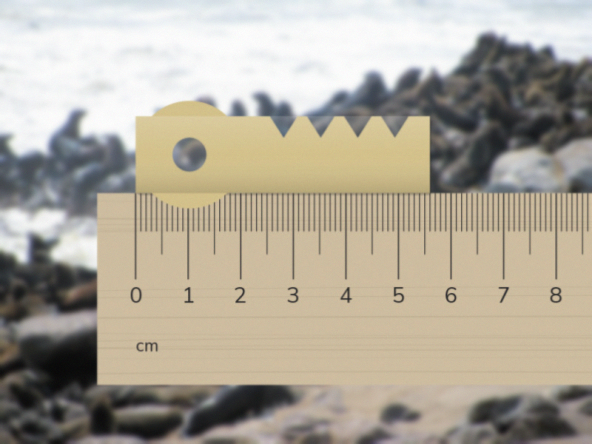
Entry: 5.6 cm
